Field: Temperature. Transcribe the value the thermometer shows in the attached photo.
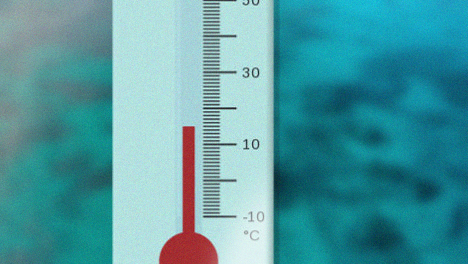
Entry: 15 °C
